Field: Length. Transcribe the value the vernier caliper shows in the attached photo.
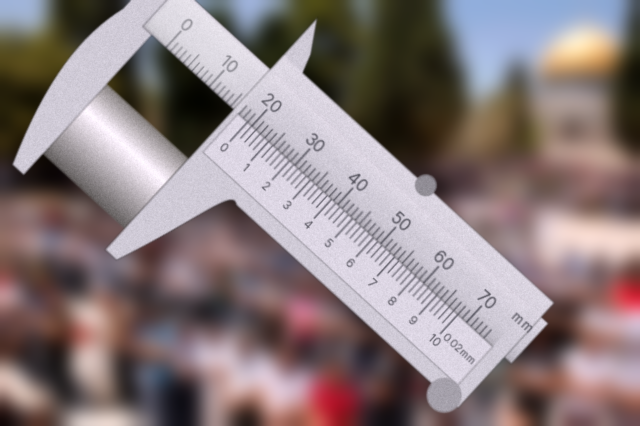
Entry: 19.0 mm
